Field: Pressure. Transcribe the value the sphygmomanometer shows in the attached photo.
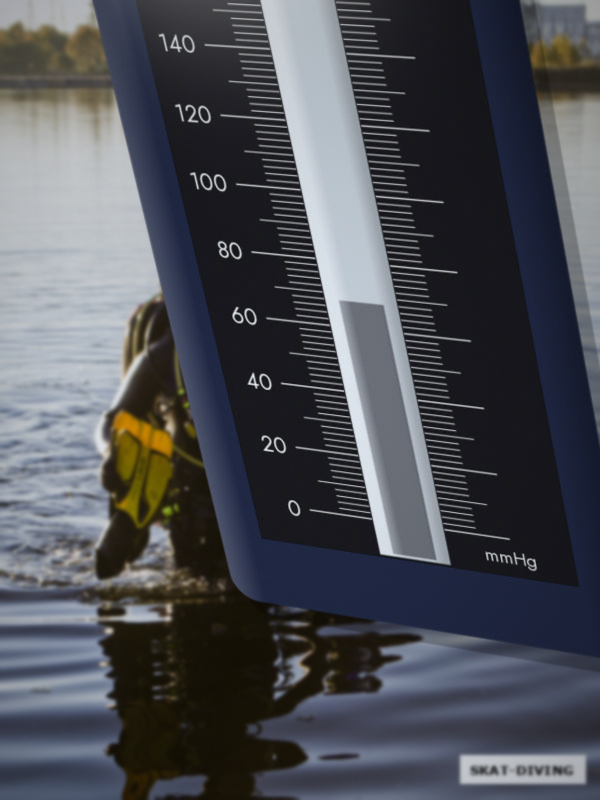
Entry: 68 mmHg
